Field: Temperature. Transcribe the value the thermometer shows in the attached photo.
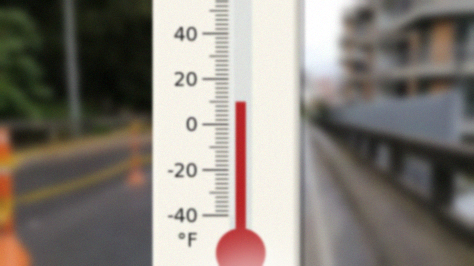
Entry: 10 °F
